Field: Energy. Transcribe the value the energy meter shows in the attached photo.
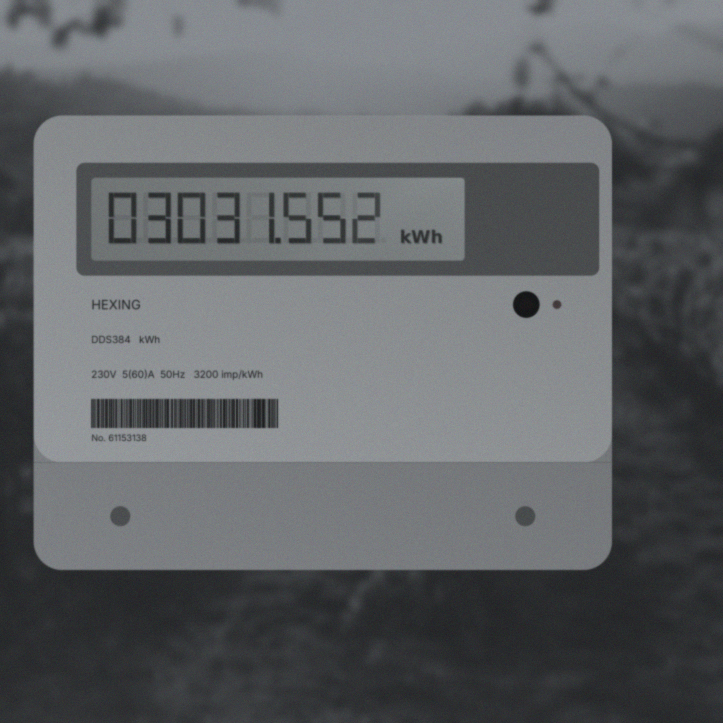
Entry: 3031.552 kWh
